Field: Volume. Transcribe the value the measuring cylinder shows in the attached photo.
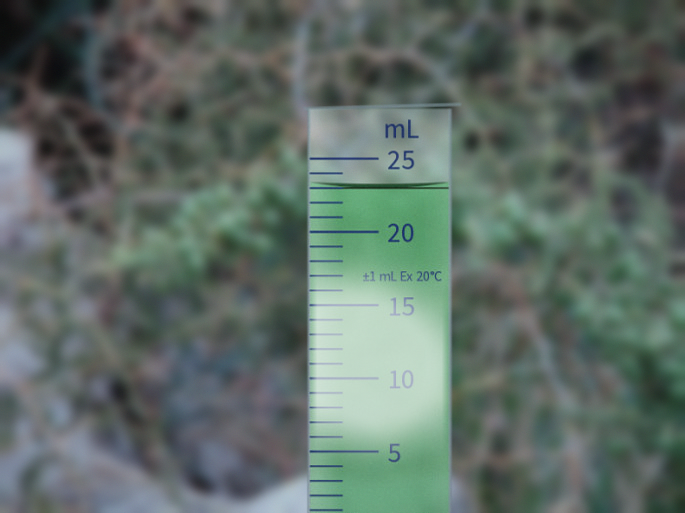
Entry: 23 mL
